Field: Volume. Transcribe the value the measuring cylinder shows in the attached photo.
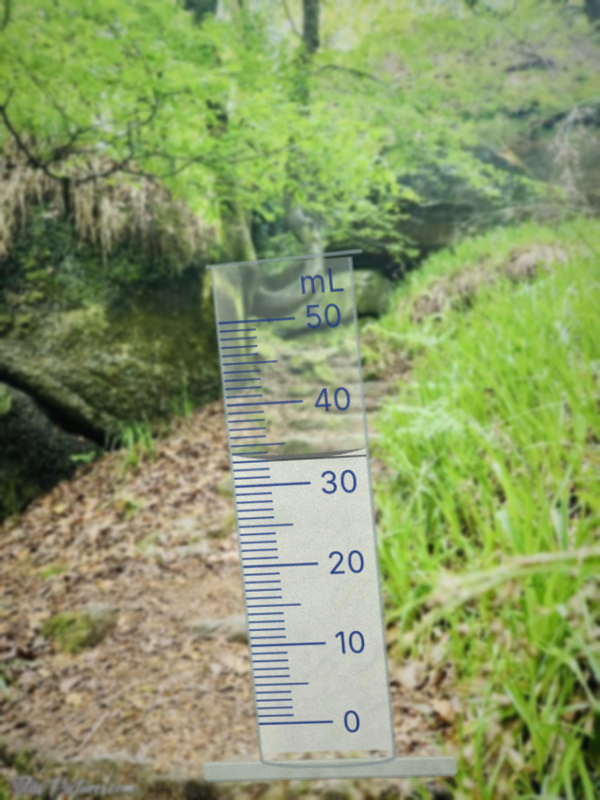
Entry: 33 mL
